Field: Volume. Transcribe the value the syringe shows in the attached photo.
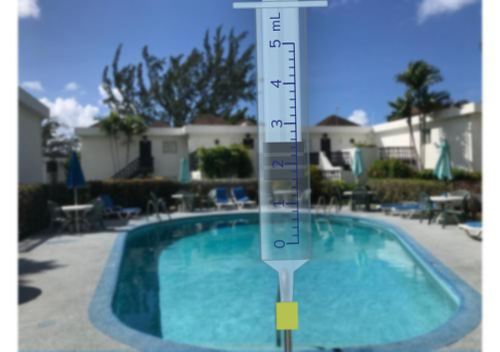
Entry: 1.6 mL
